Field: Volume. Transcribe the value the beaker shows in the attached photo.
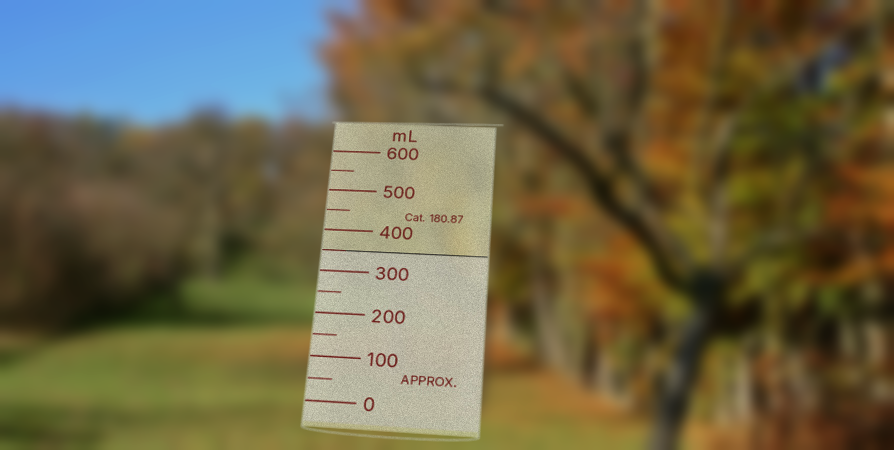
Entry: 350 mL
